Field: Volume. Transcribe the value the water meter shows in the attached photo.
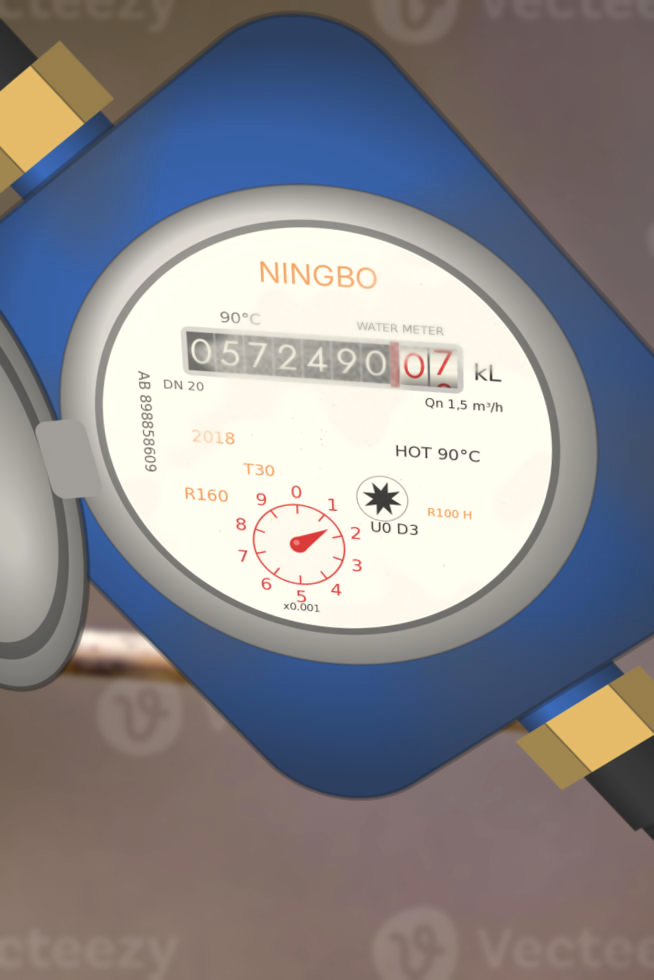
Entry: 572490.071 kL
